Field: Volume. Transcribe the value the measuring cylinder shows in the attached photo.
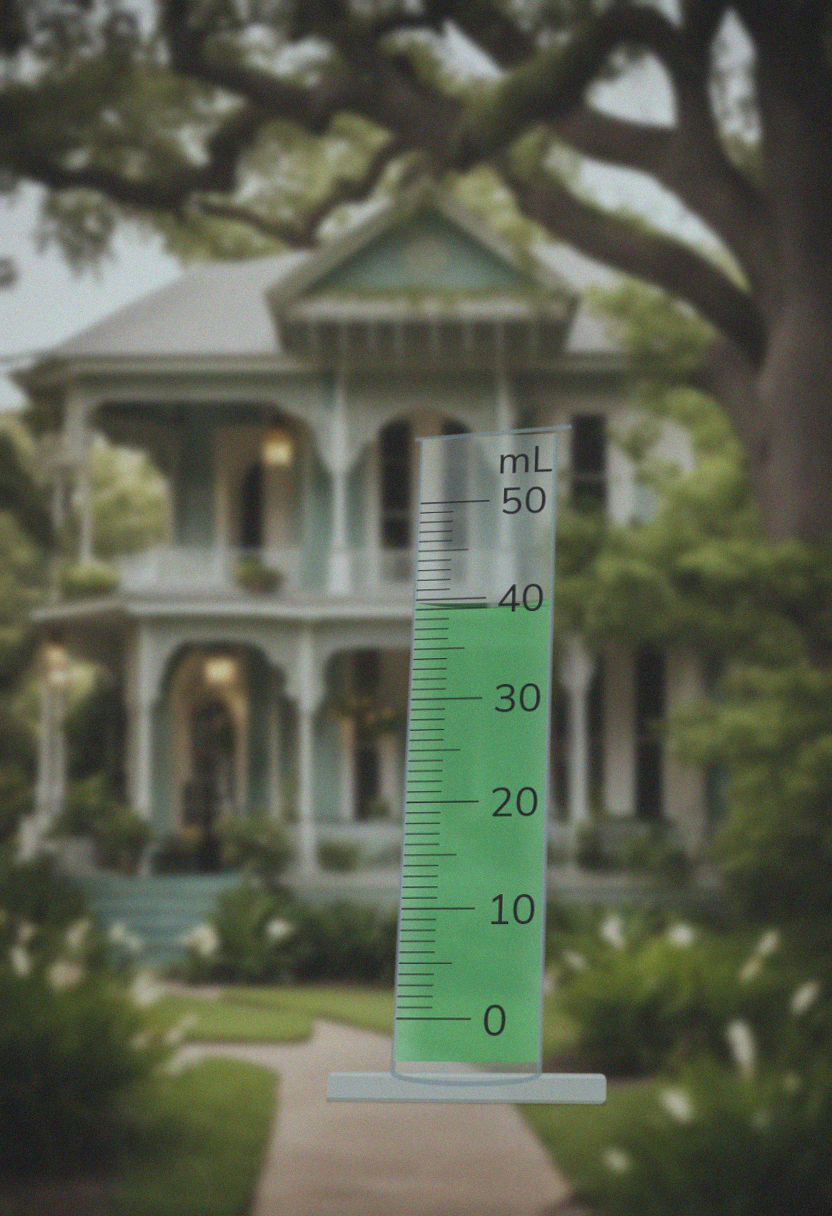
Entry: 39 mL
